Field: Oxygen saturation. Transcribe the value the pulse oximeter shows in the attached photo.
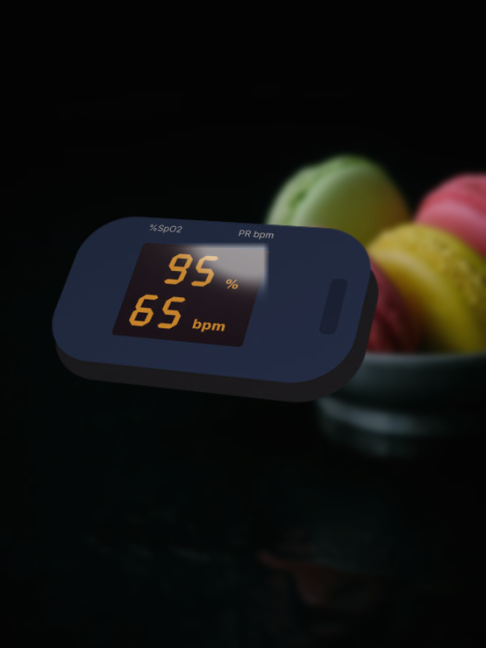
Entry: 95 %
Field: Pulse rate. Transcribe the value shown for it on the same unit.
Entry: 65 bpm
